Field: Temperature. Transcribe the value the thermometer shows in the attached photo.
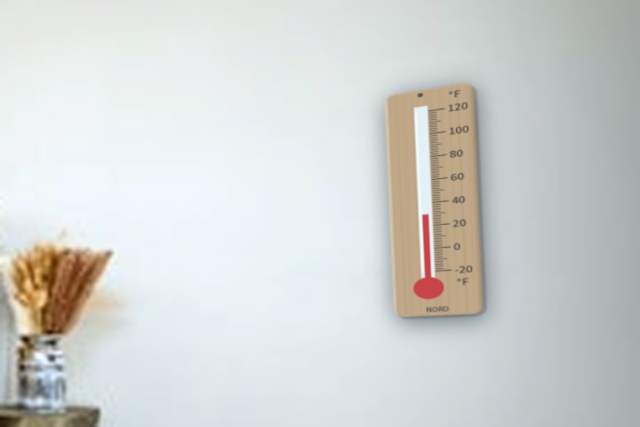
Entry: 30 °F
